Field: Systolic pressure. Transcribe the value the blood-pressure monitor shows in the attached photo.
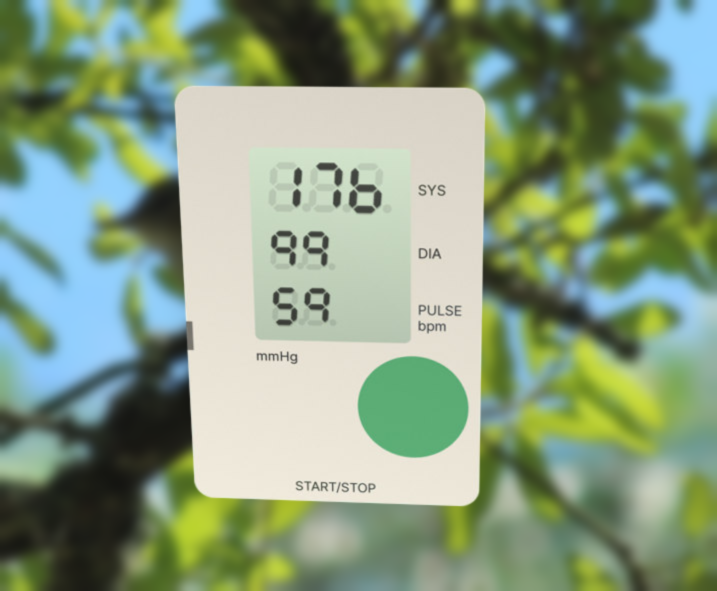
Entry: 176 mmHg
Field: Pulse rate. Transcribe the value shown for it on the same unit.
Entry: 59 bpm
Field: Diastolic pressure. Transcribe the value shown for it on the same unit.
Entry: 99 mmHg
